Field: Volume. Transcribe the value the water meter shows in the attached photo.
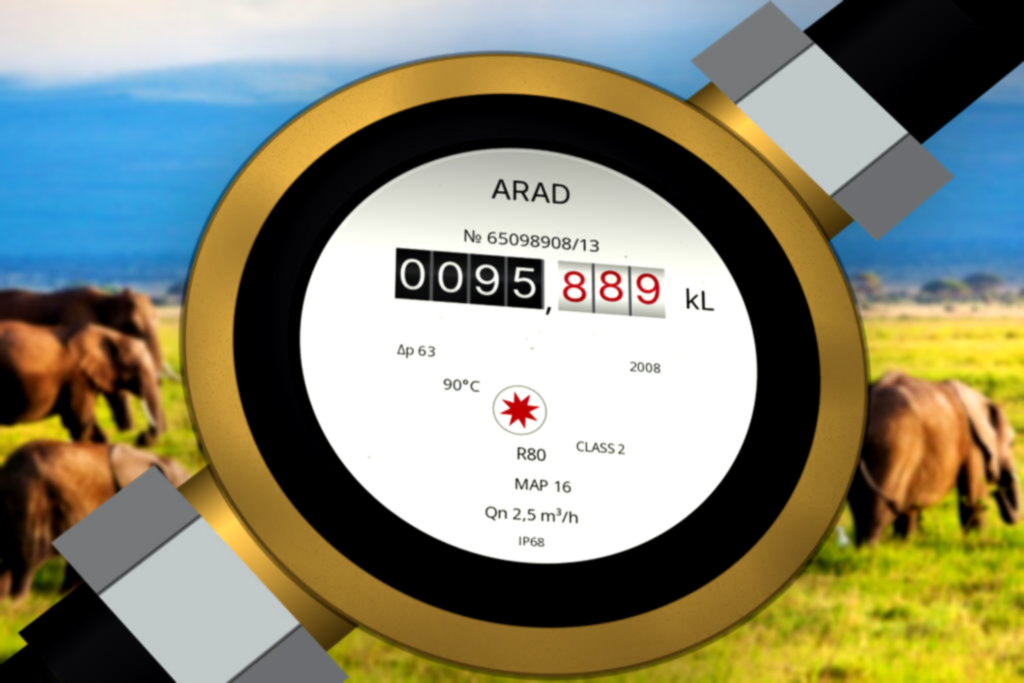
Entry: 95.889 kL
